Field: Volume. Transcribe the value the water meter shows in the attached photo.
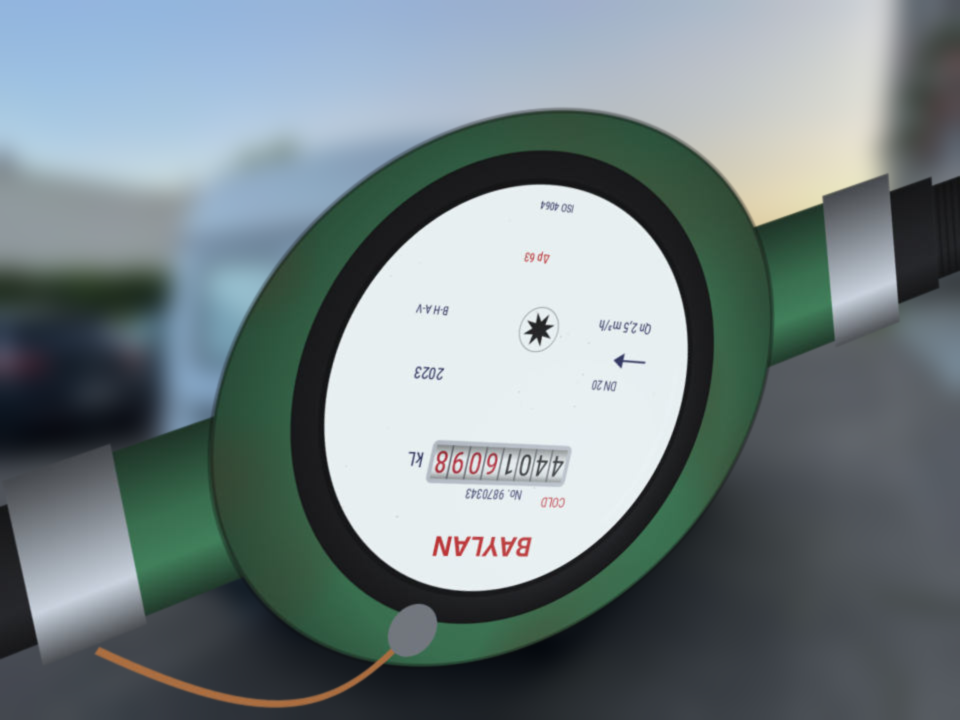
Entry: 4401.6098 kL
